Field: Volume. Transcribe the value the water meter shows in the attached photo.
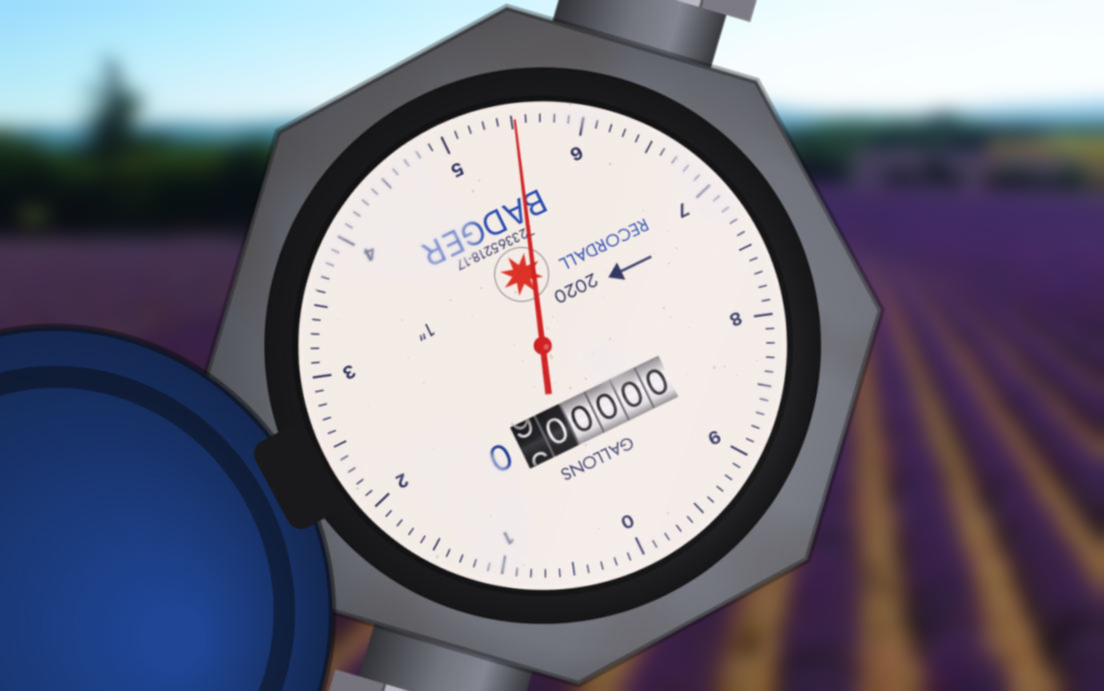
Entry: 55.5 gal
